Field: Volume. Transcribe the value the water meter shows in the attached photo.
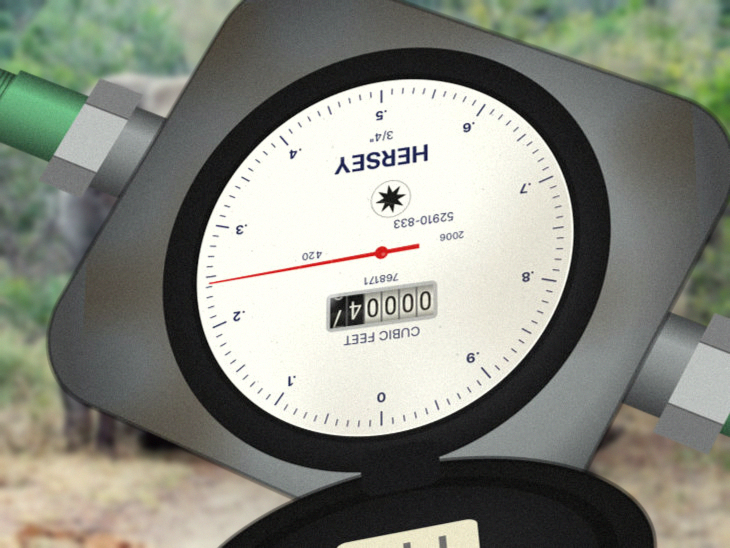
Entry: 47.24 ft³
